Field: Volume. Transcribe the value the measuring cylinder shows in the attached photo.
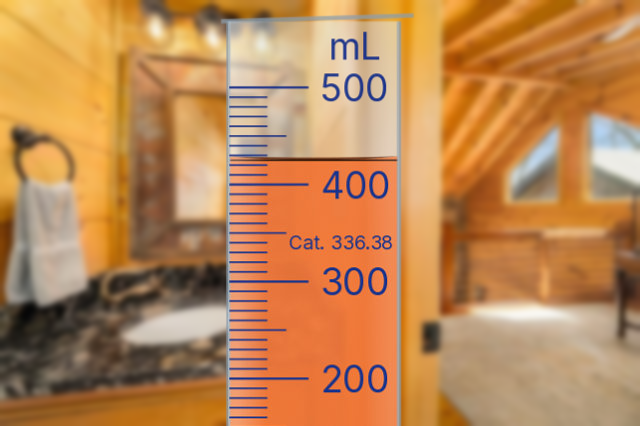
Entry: 425 mL
